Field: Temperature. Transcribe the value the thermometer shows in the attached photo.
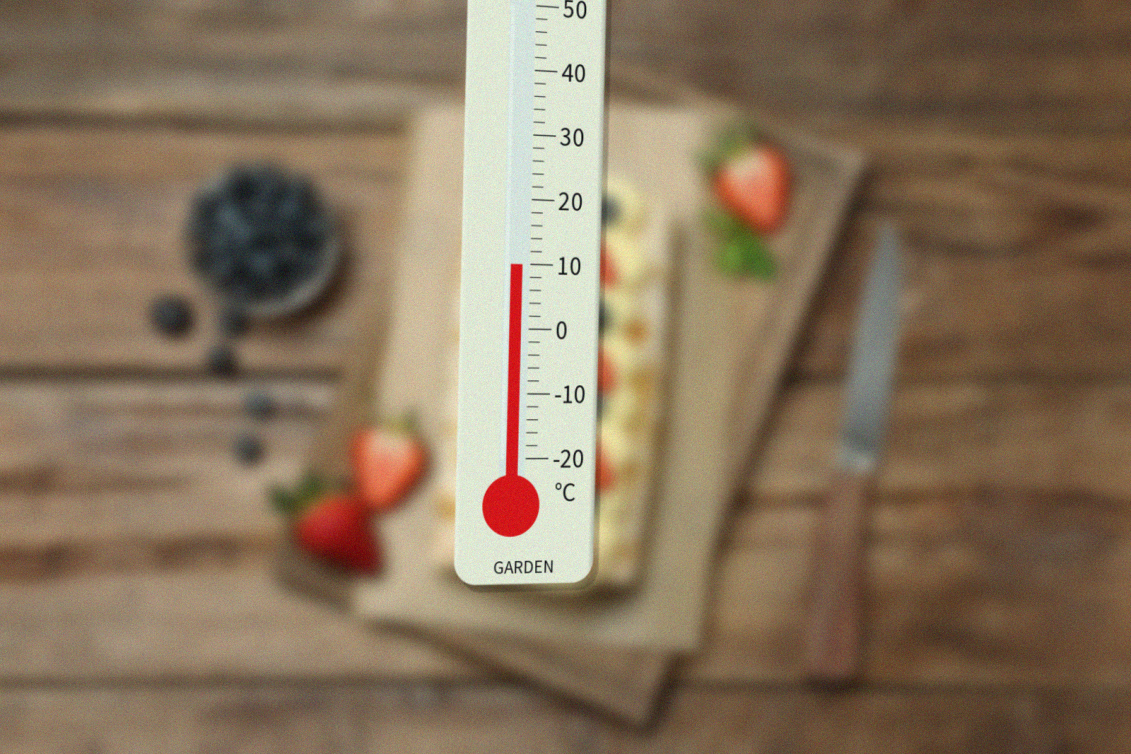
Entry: 10 °C
